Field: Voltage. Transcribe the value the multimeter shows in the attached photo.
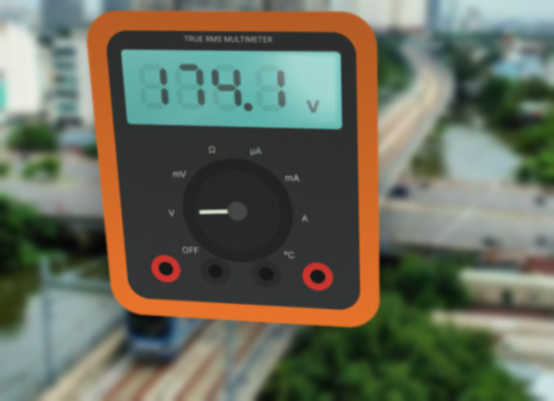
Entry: 174.1 V
